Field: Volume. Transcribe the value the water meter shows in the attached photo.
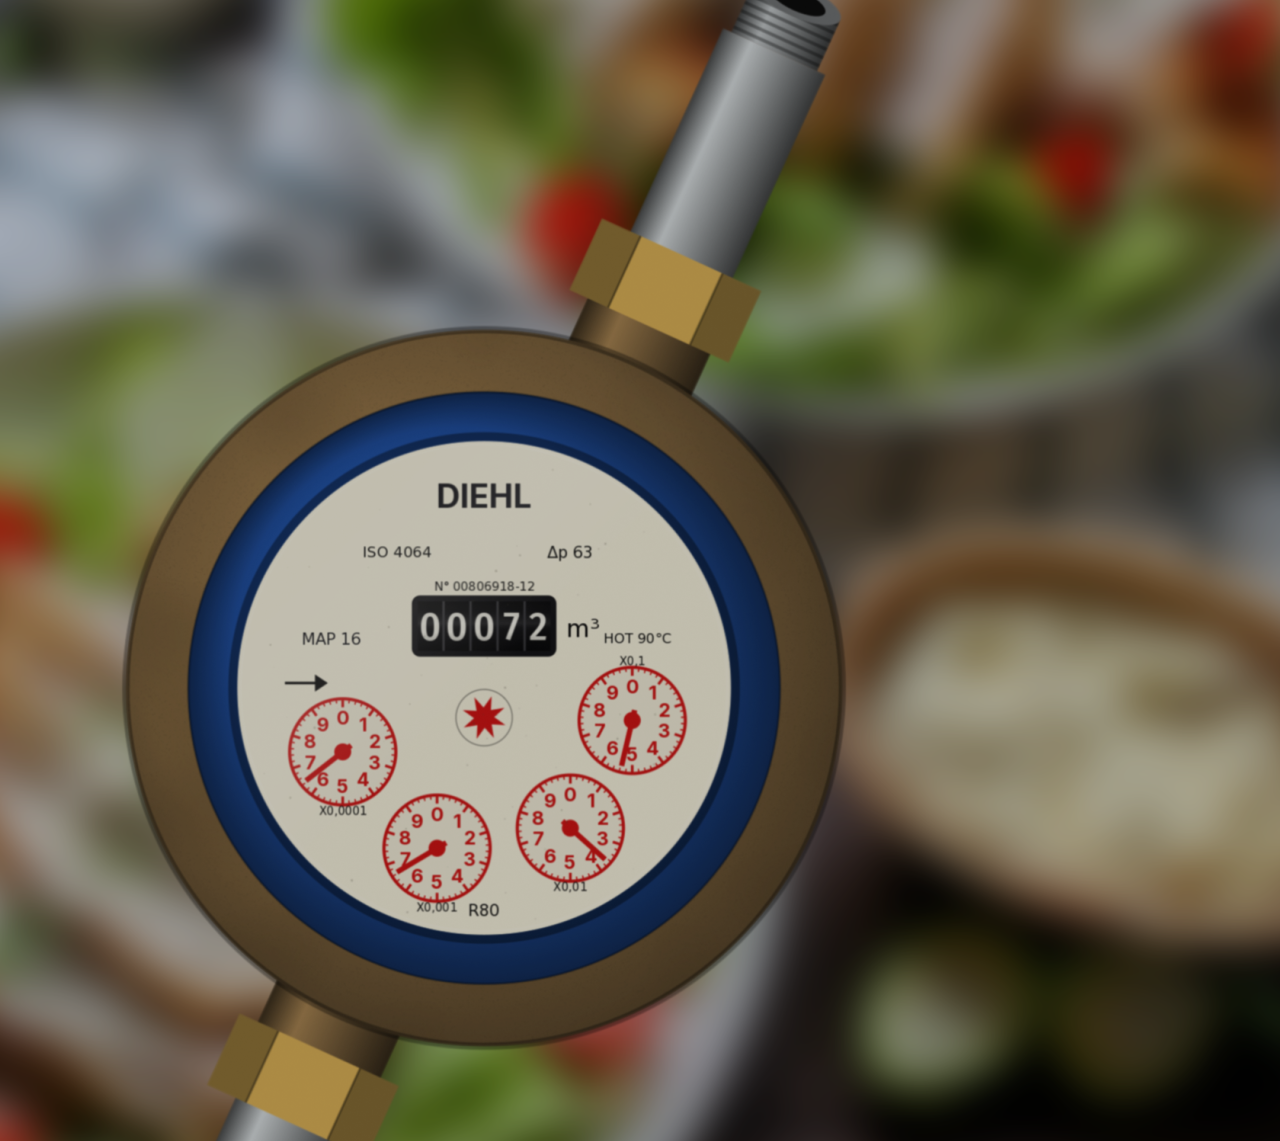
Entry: 72.5366 m³
